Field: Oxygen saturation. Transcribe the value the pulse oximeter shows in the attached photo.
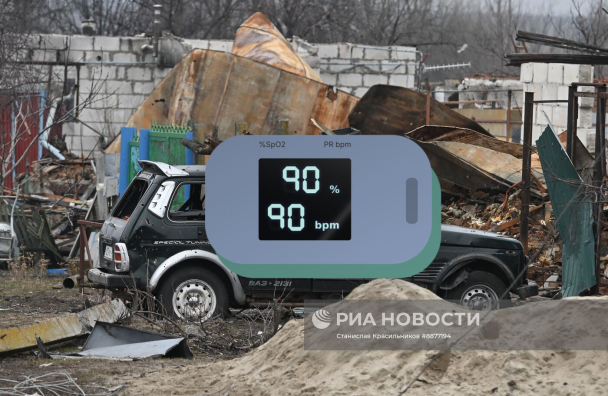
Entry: 90 %
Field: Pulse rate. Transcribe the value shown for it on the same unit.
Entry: 90 bpm
